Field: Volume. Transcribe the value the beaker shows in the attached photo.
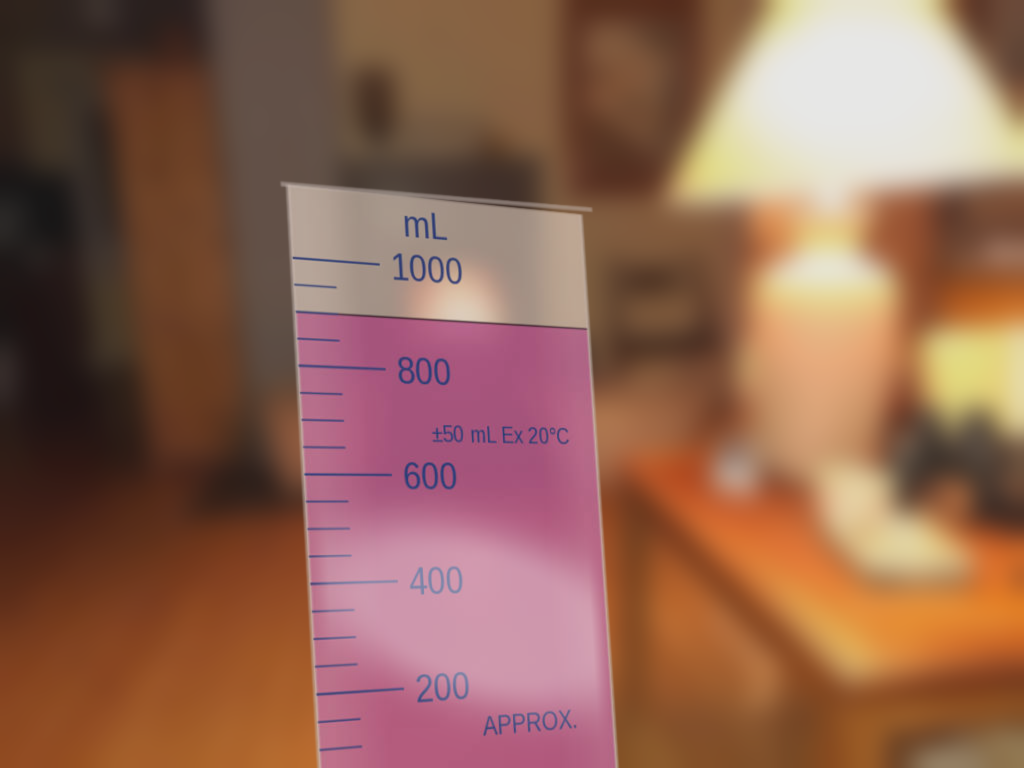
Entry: 900 mL
